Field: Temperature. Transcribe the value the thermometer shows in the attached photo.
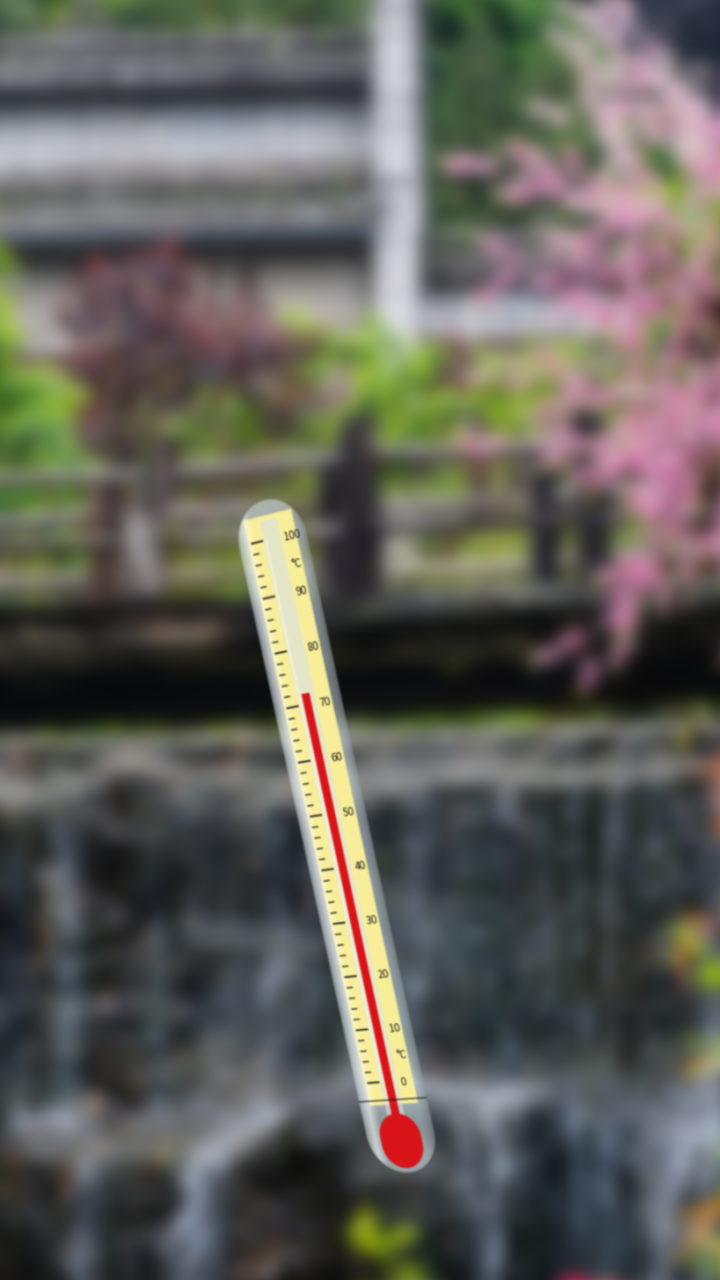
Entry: 72 °C
